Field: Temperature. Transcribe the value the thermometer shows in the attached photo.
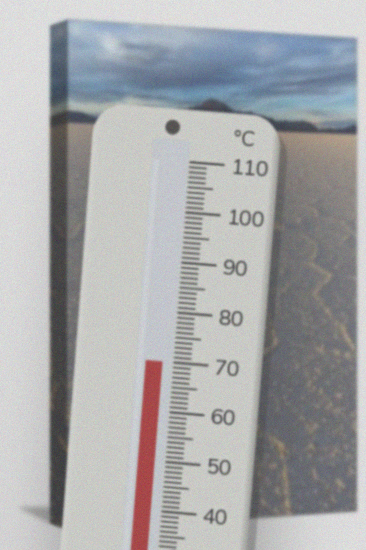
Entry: 70 °C
